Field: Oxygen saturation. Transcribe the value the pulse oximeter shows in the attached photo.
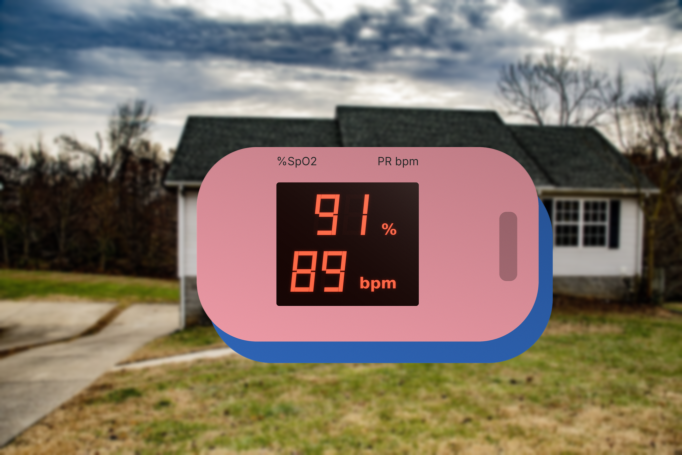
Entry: 91 %
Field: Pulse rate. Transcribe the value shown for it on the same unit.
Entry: 89 bpm
